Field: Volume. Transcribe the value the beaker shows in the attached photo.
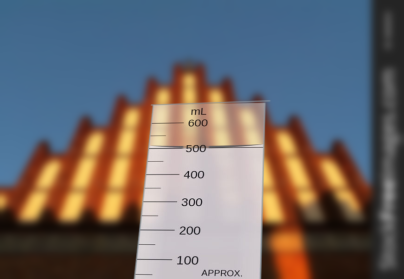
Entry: 500 mL
